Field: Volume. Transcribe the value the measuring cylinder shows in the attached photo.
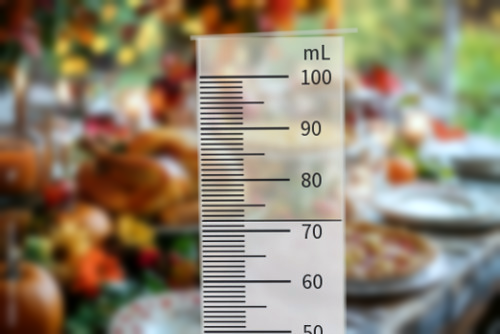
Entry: 72 mL
